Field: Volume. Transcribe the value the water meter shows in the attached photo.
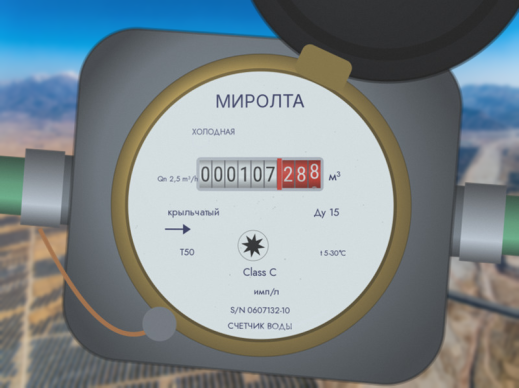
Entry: 107.288 m³
